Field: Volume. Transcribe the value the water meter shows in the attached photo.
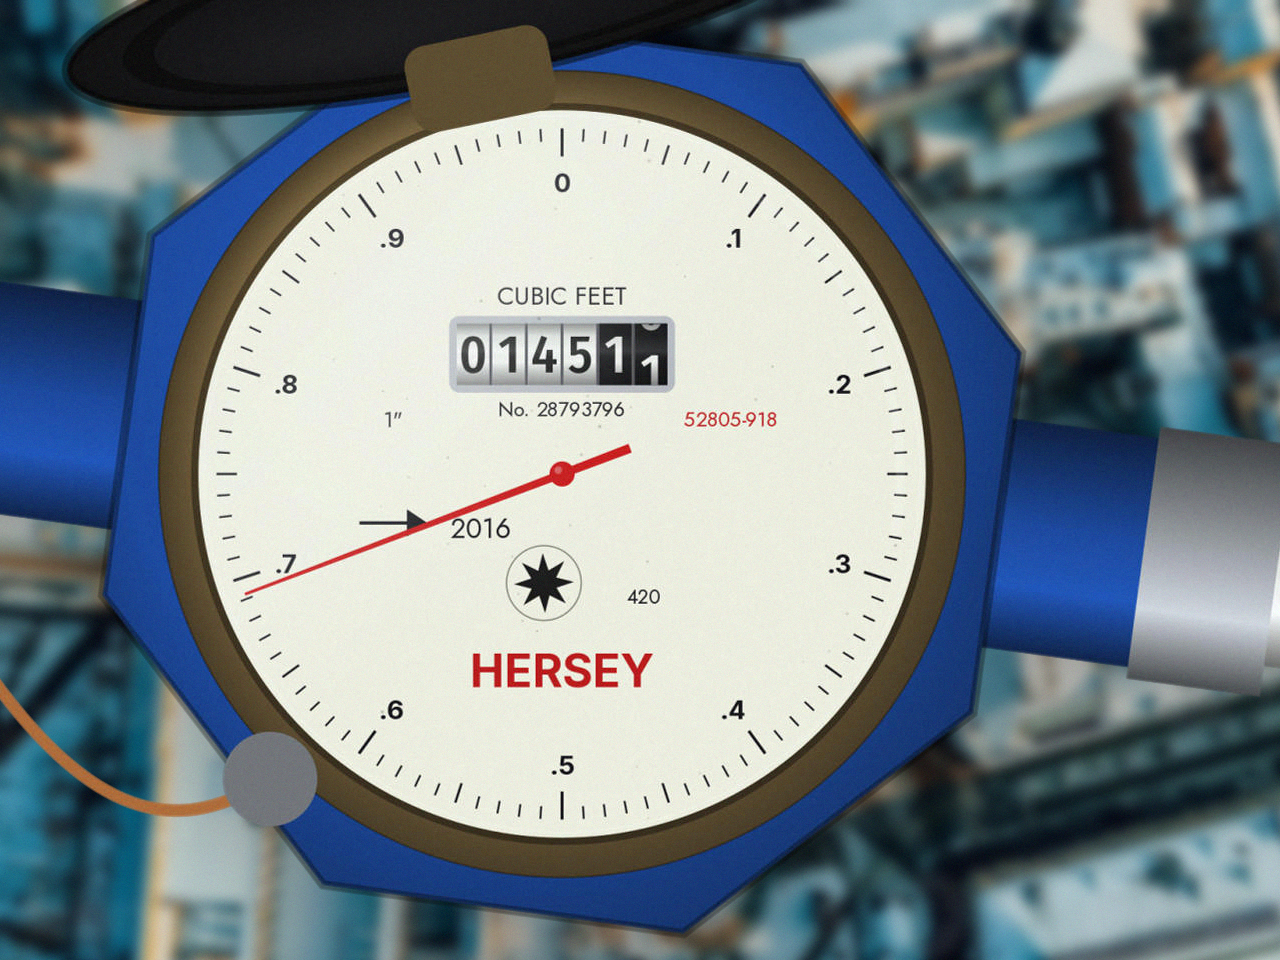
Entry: 14510.69 ft³
